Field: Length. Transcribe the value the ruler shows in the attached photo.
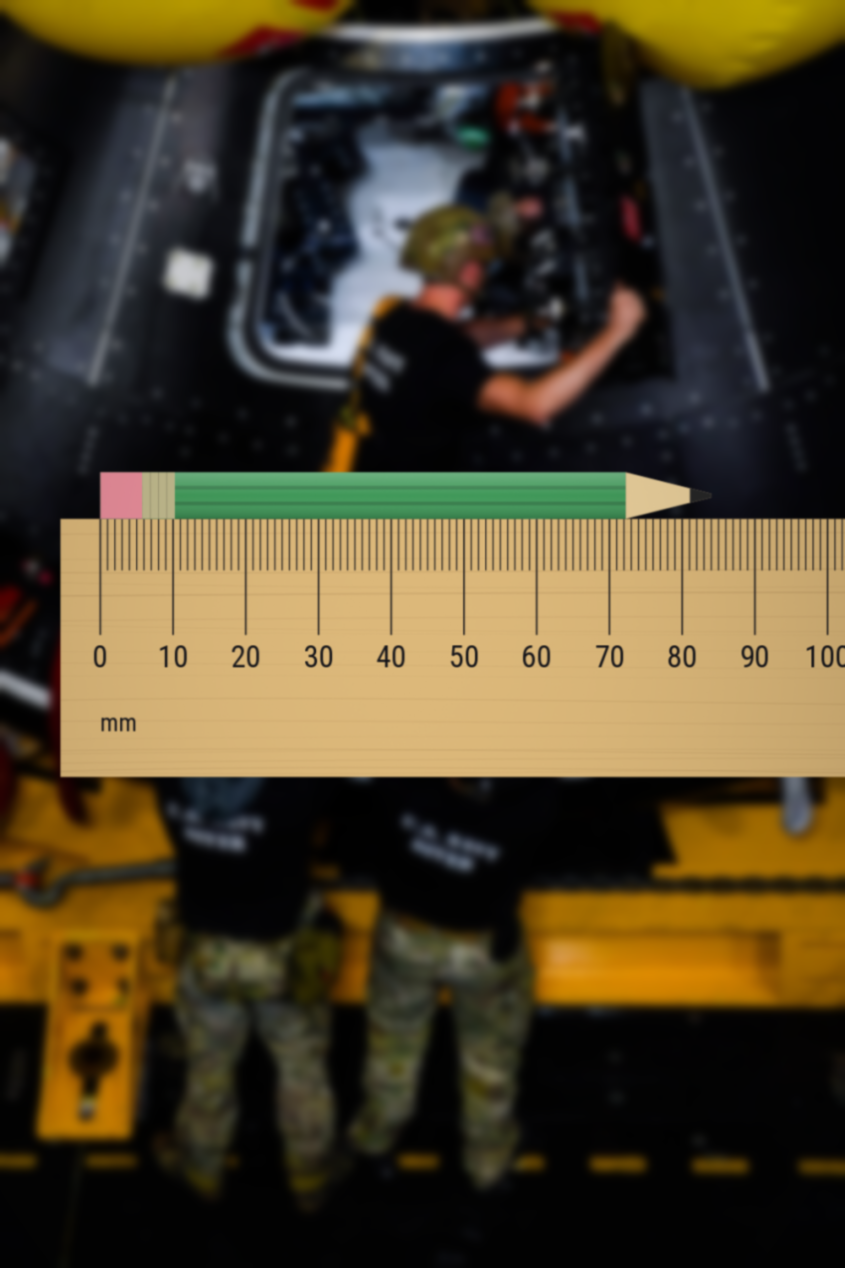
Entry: 84 mm
